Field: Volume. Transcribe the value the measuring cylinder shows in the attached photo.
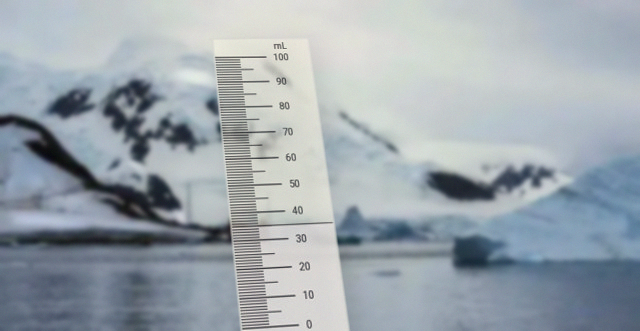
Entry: 35 mL
